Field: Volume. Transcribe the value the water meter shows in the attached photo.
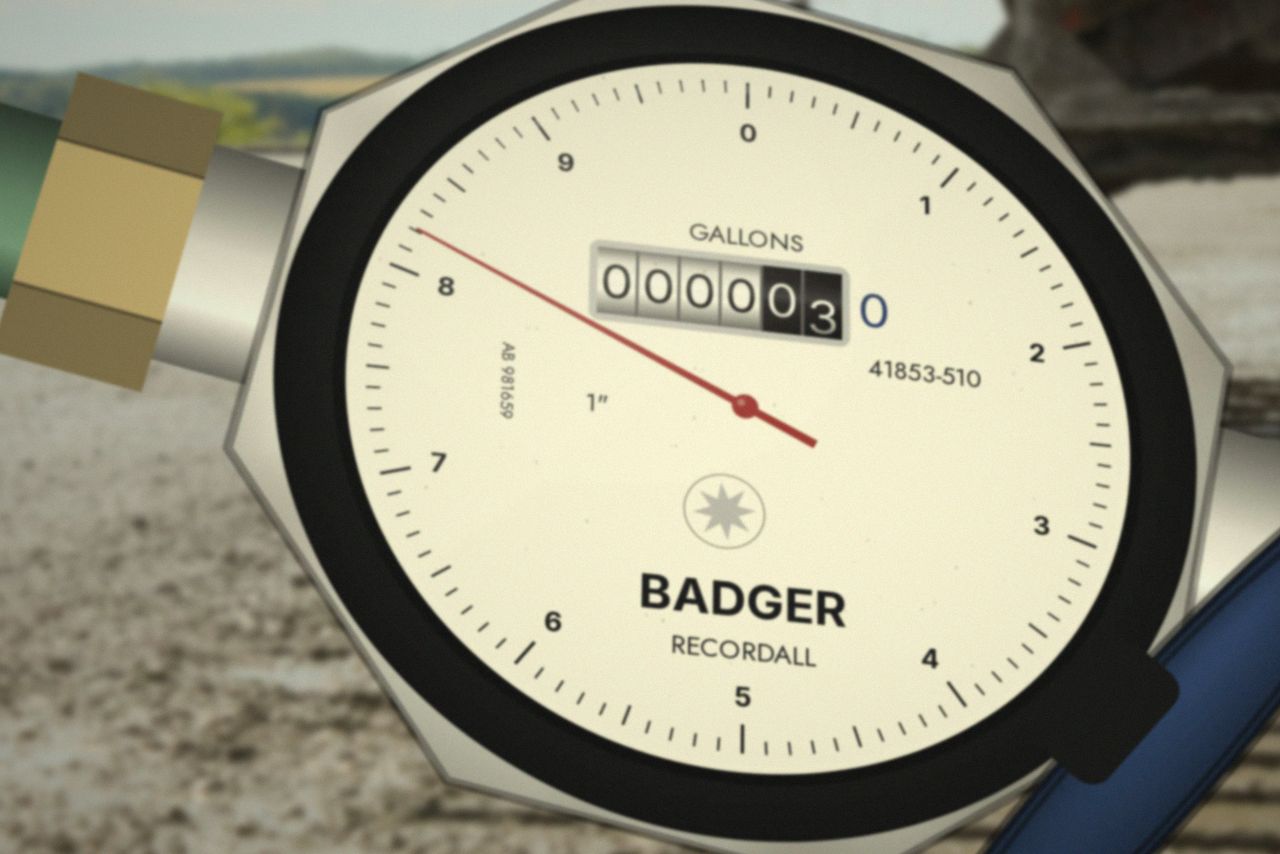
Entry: 28.2 gal
